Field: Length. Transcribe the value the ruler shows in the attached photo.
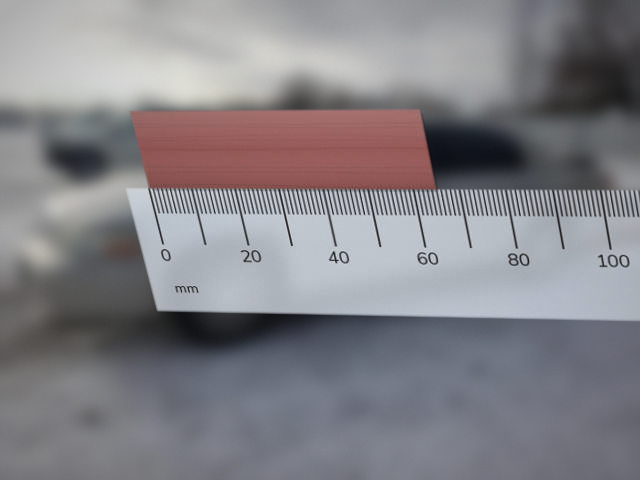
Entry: 65 mm
